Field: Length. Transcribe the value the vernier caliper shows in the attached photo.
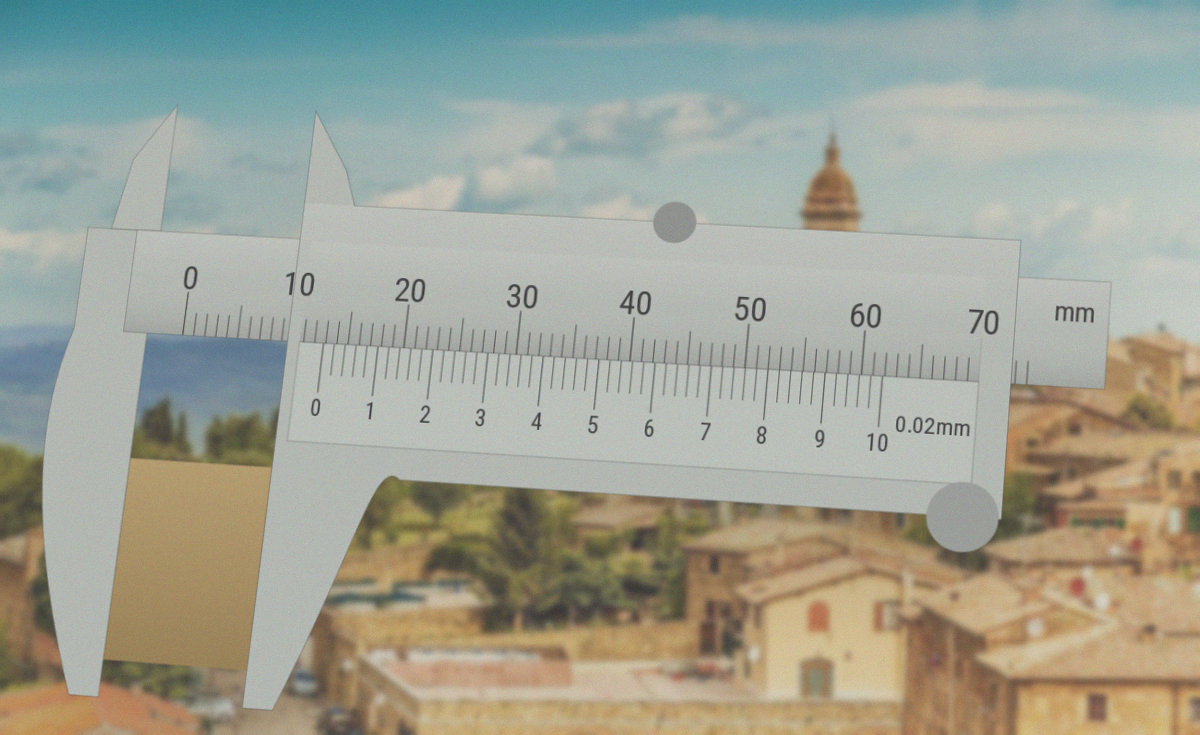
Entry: 12.8 mm
